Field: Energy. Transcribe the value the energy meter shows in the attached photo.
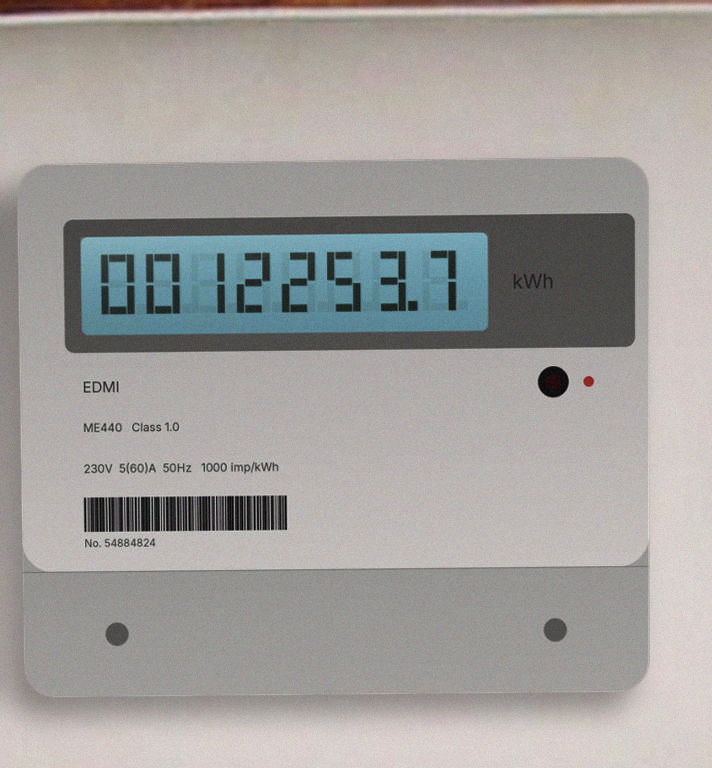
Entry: 12253.7 kWh
